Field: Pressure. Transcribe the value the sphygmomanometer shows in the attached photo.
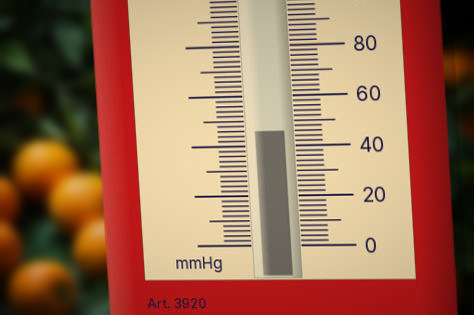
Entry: 46 mmHg
